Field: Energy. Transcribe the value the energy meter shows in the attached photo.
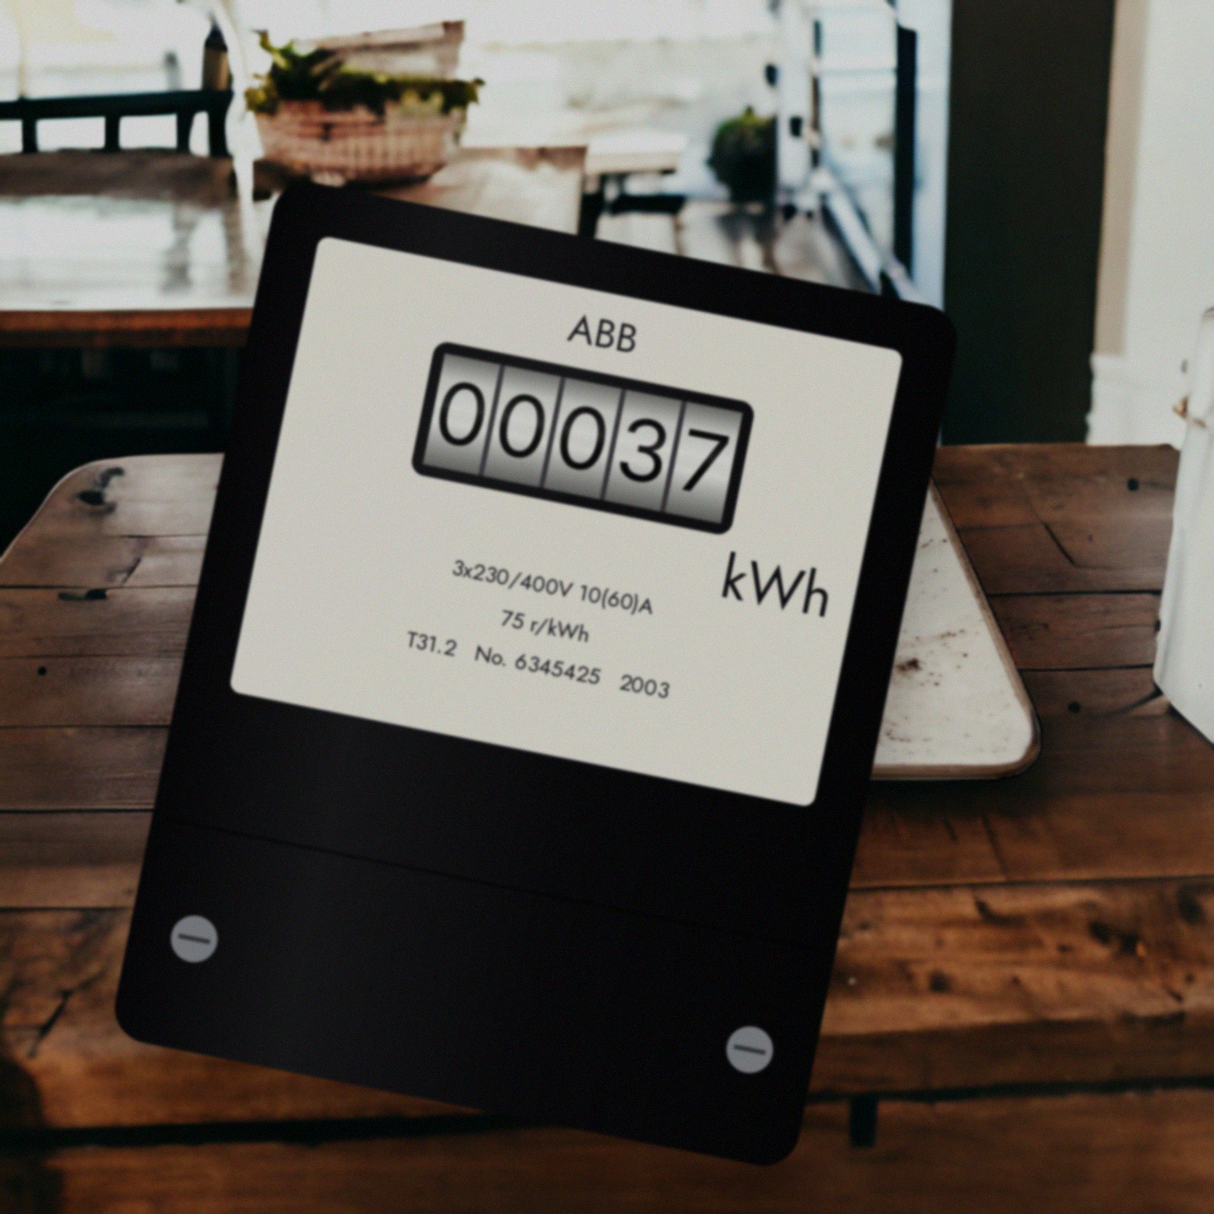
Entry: 37 kWh
